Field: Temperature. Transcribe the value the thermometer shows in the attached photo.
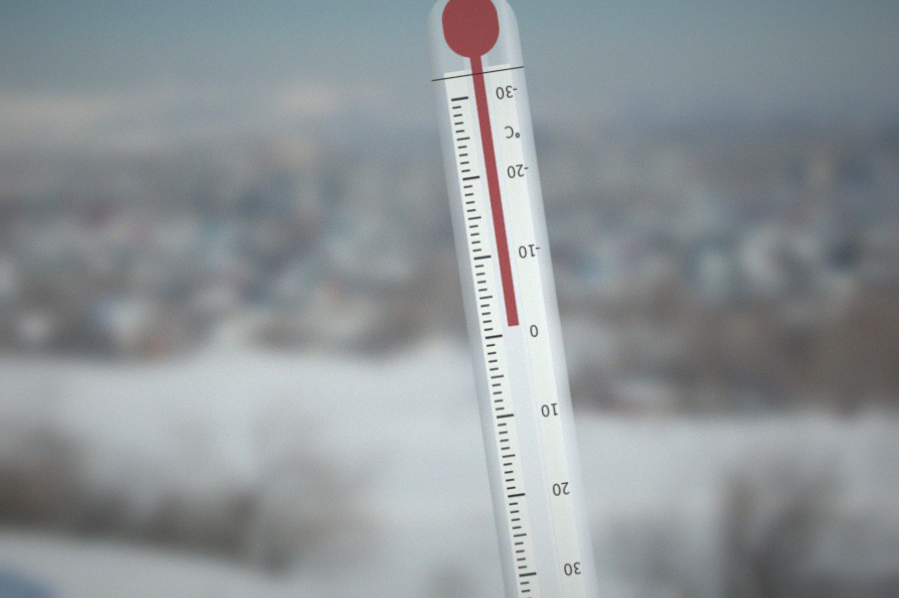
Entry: -1 °C
